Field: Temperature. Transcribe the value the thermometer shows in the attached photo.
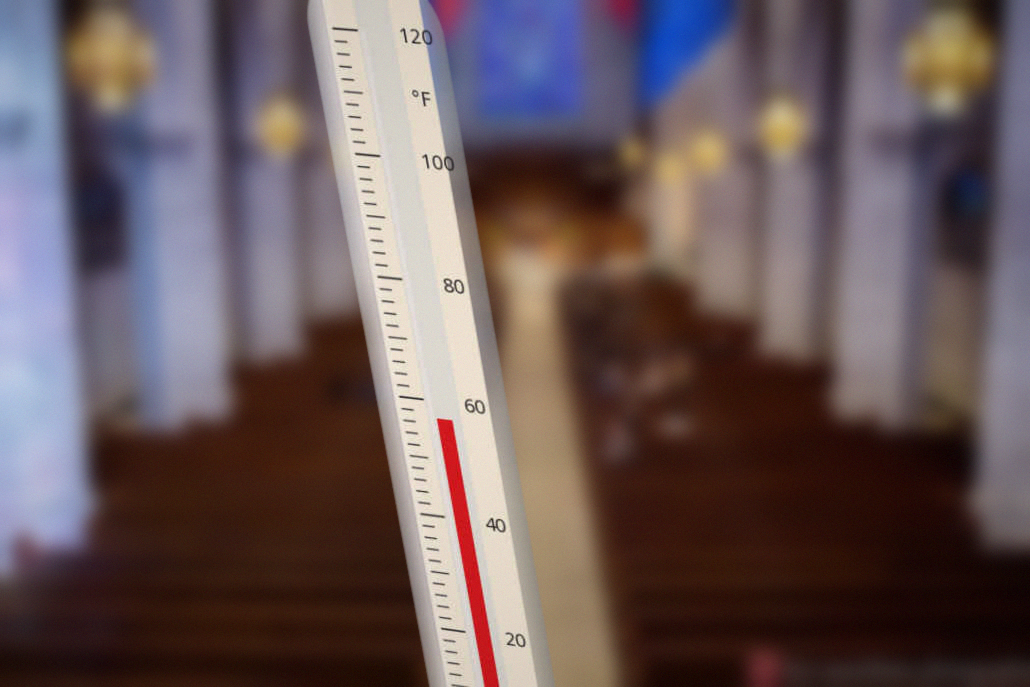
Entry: 57 °F
